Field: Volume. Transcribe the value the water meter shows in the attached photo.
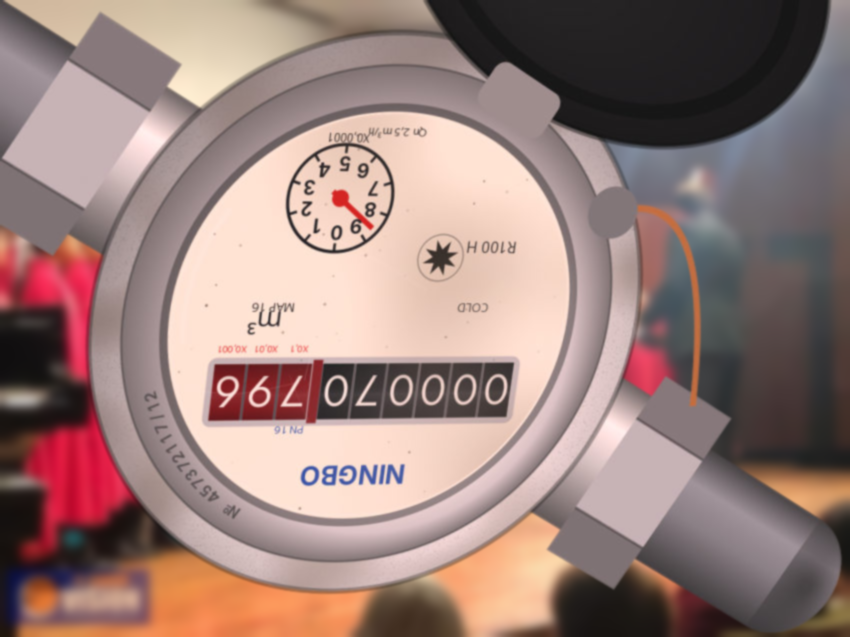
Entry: 70.7968 m³
